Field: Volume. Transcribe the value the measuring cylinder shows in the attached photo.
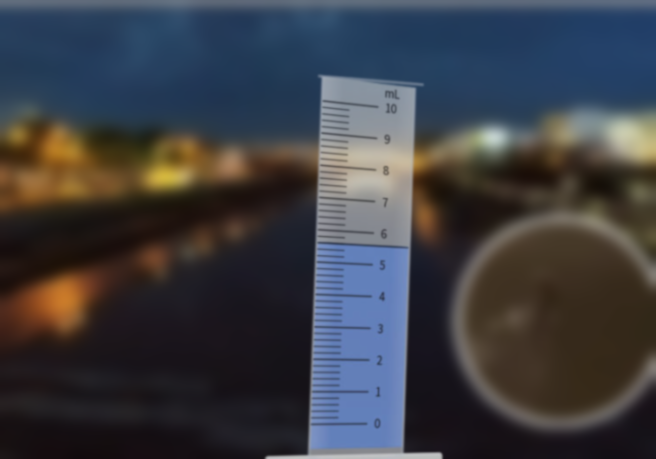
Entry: 5.6 mL
